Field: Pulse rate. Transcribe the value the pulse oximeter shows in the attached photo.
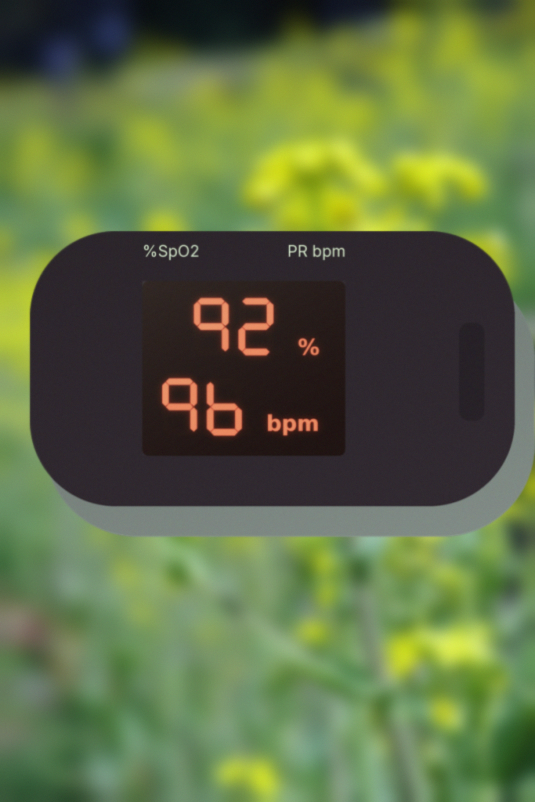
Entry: 96 bpm
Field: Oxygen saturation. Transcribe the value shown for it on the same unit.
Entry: 92 %
